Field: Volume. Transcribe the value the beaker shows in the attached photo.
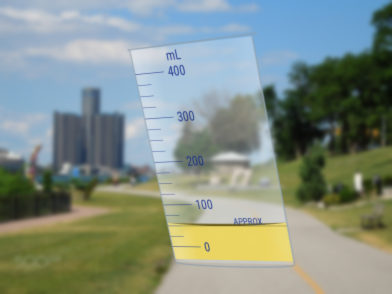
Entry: 50 mL
